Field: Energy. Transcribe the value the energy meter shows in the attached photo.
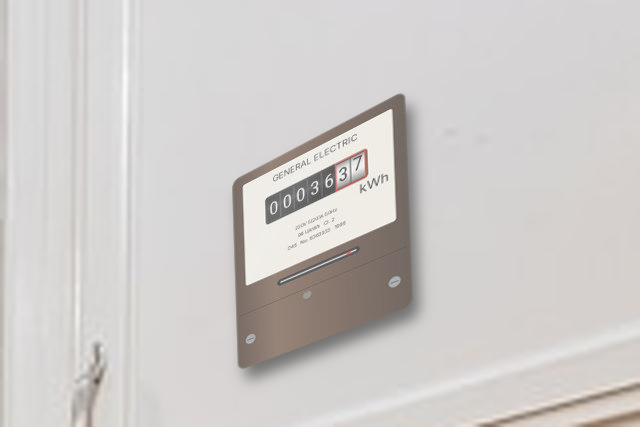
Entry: 36.37 kWh
